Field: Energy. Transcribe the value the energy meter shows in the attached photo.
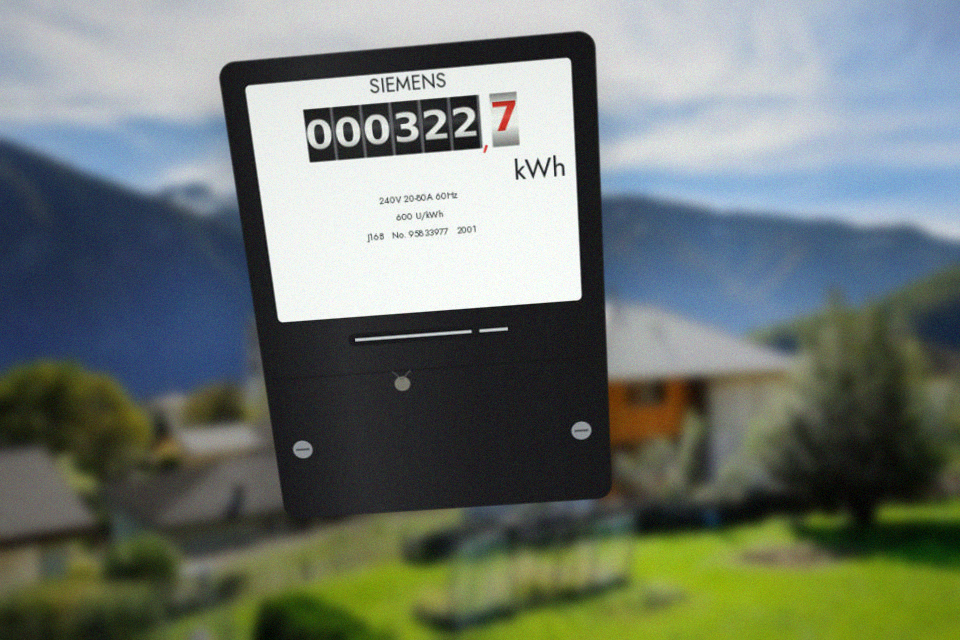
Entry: 322.7 kWh
